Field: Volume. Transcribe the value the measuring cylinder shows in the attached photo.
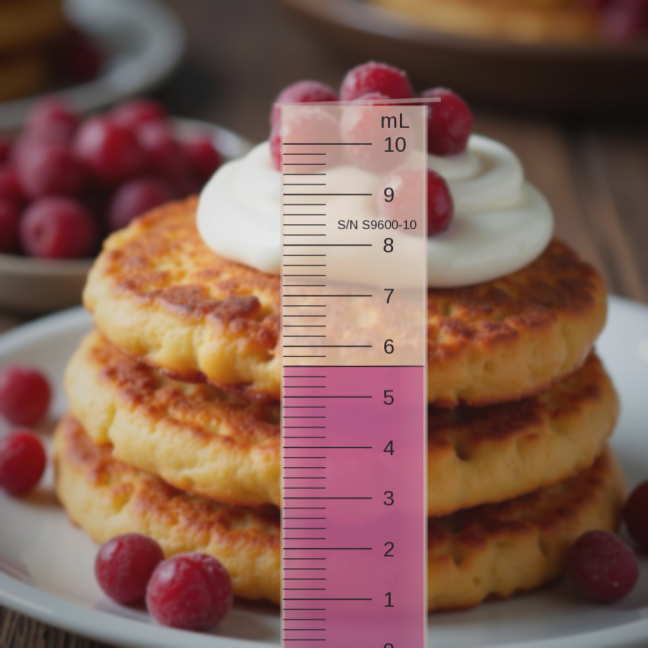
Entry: 5.6 mL
